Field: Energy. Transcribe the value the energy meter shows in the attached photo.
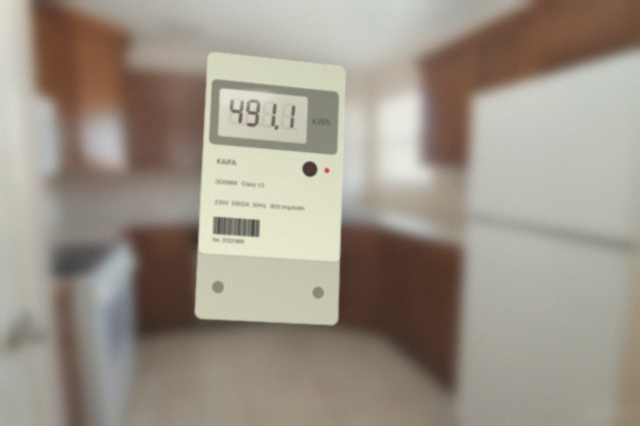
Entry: 491.1 kWh
